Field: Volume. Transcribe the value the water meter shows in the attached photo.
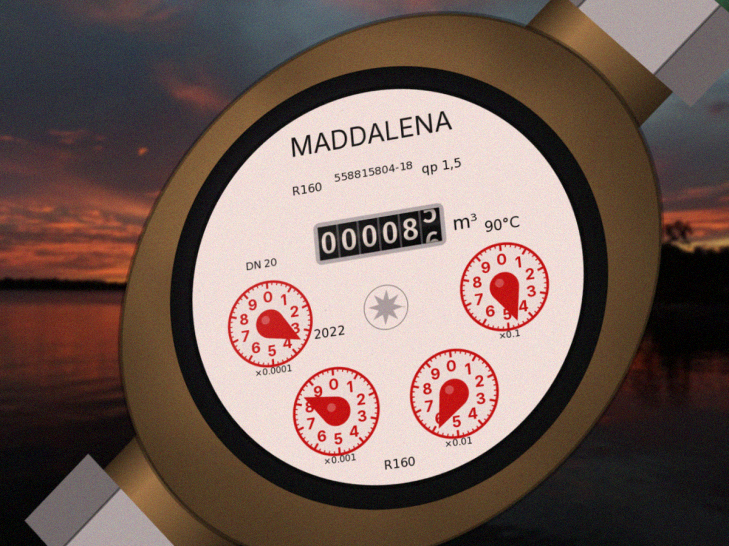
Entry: 85.4583 m³
